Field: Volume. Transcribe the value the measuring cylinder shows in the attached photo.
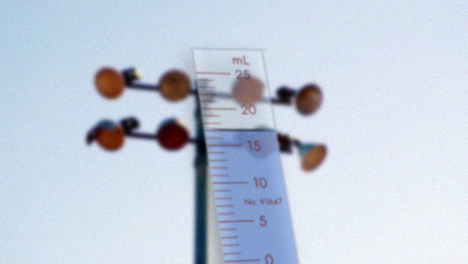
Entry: 17 mL
